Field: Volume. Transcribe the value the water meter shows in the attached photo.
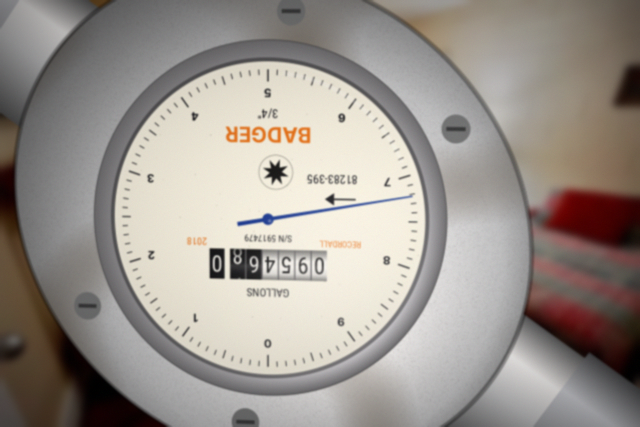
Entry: 954677.2 gal
